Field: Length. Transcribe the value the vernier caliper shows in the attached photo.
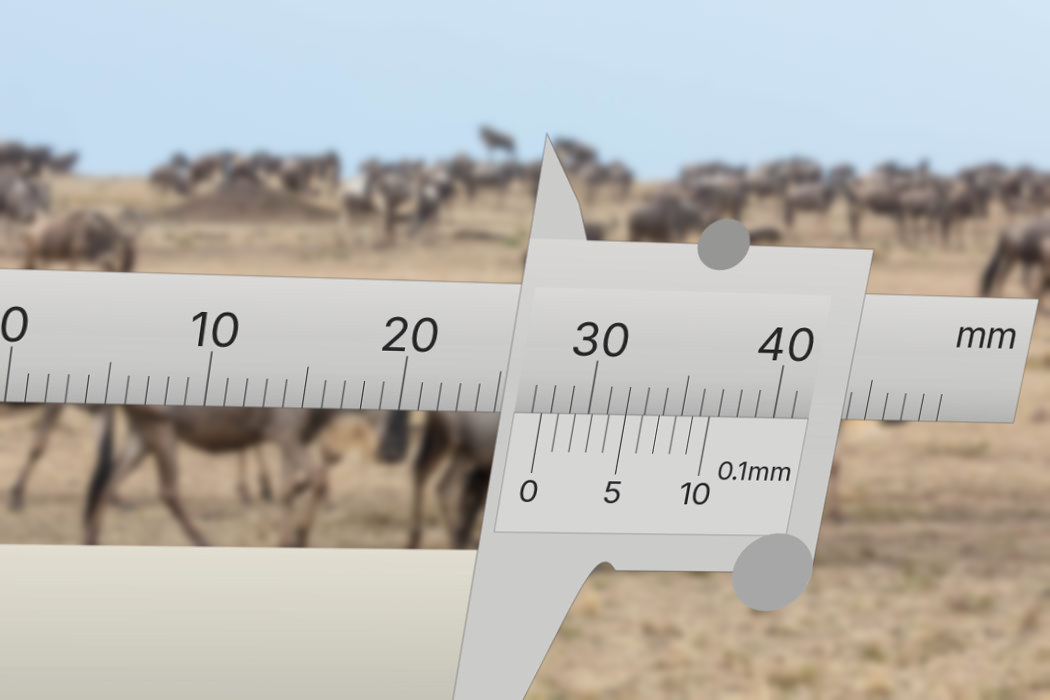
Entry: 27.5 mm
